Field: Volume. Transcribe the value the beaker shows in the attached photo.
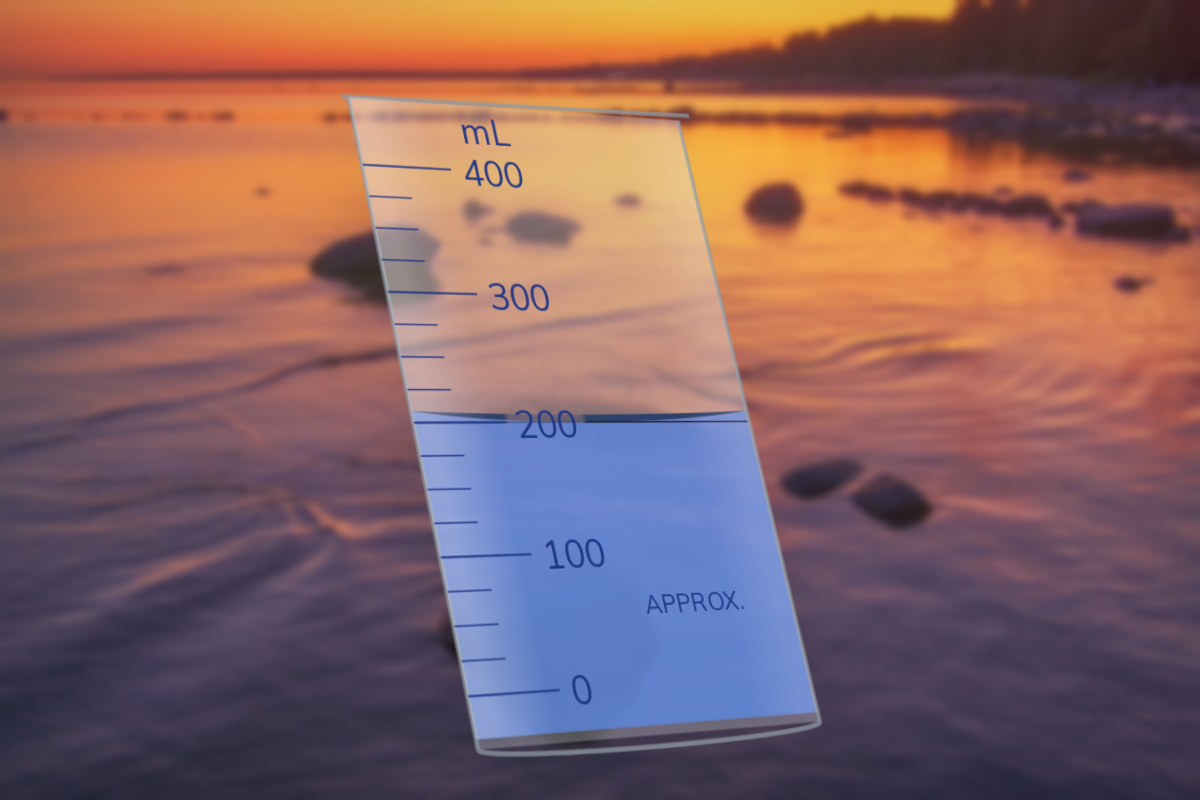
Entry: 200 mL
